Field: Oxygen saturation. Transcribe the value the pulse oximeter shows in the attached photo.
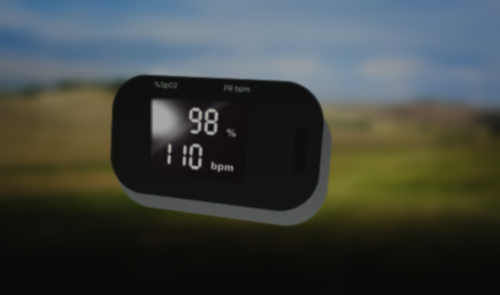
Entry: 98 %
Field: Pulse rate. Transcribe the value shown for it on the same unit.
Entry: 110 bpm
